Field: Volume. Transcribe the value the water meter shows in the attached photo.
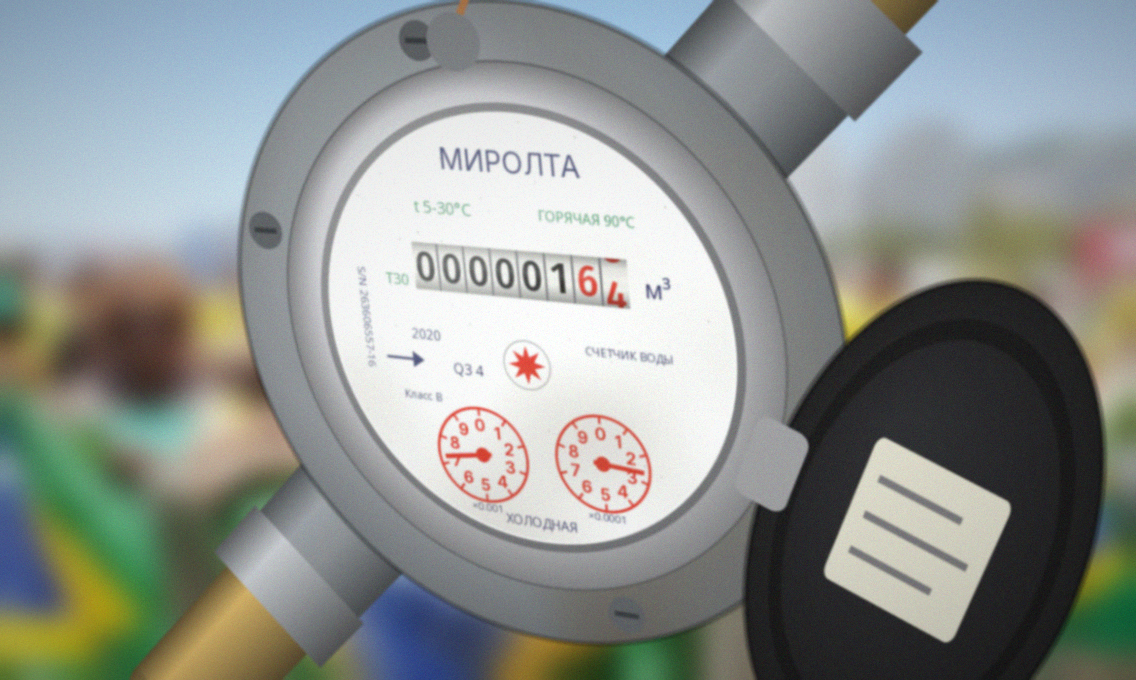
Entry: 1.6372 m³
